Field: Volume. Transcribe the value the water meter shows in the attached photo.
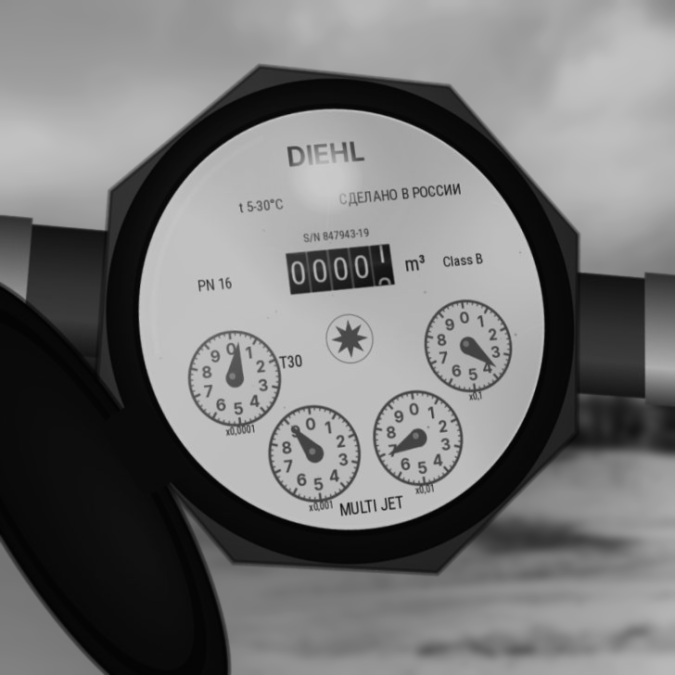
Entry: 1.3690 m³
